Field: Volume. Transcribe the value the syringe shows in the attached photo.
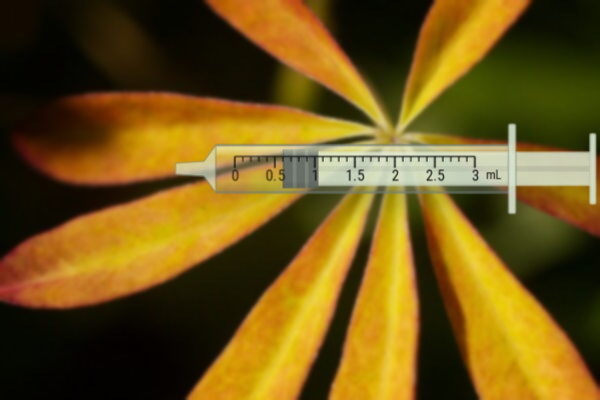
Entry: 0.6 mL
